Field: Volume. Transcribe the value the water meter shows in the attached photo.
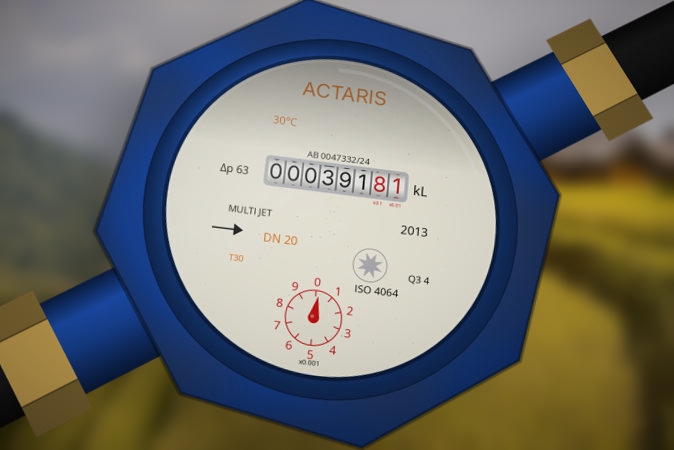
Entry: 391.810 kL
